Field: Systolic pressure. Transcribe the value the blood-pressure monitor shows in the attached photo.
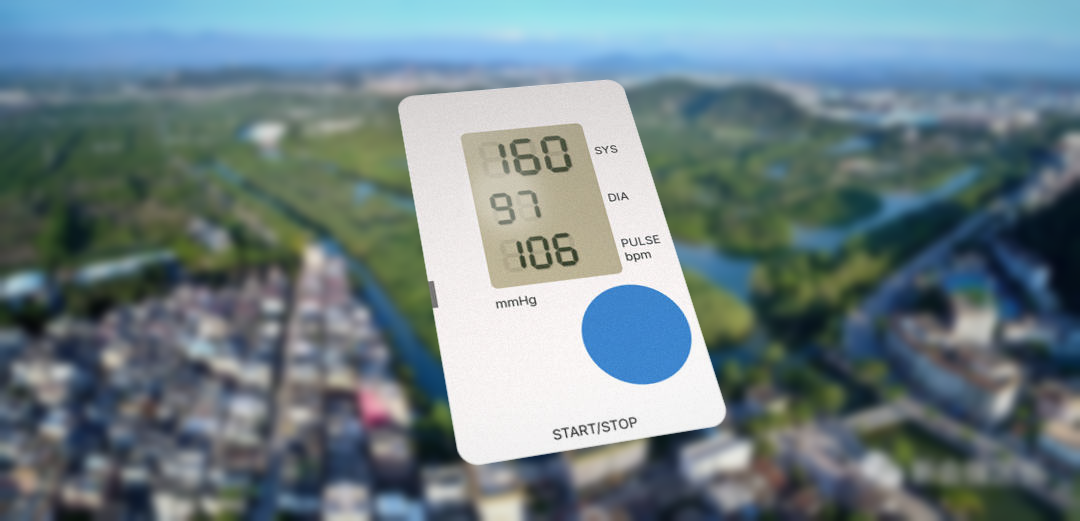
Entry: 160 mmHg
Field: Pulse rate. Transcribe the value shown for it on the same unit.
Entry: 106 bpm
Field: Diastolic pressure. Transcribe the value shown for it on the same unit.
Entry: 97 mmHg
